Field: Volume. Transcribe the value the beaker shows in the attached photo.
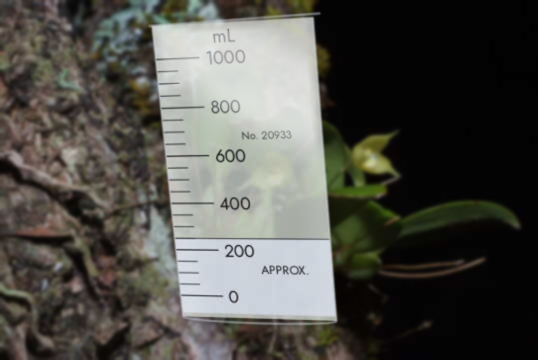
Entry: 250 mL
